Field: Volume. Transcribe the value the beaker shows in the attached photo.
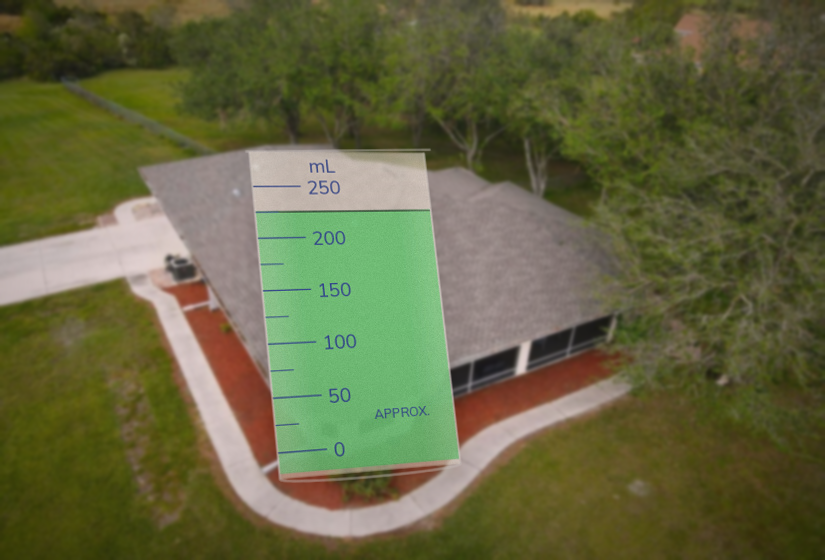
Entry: 225 mL
